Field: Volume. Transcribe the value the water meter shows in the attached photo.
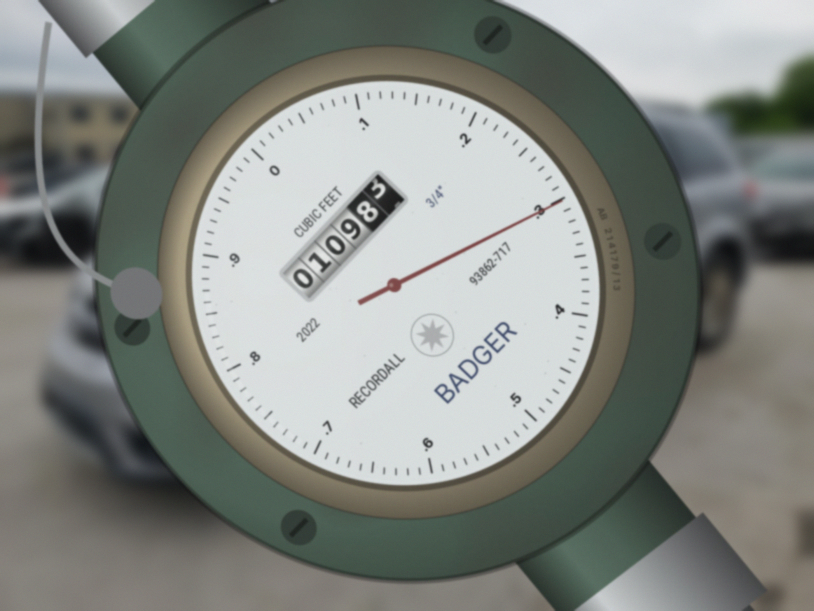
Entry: 10983.30 ft³
